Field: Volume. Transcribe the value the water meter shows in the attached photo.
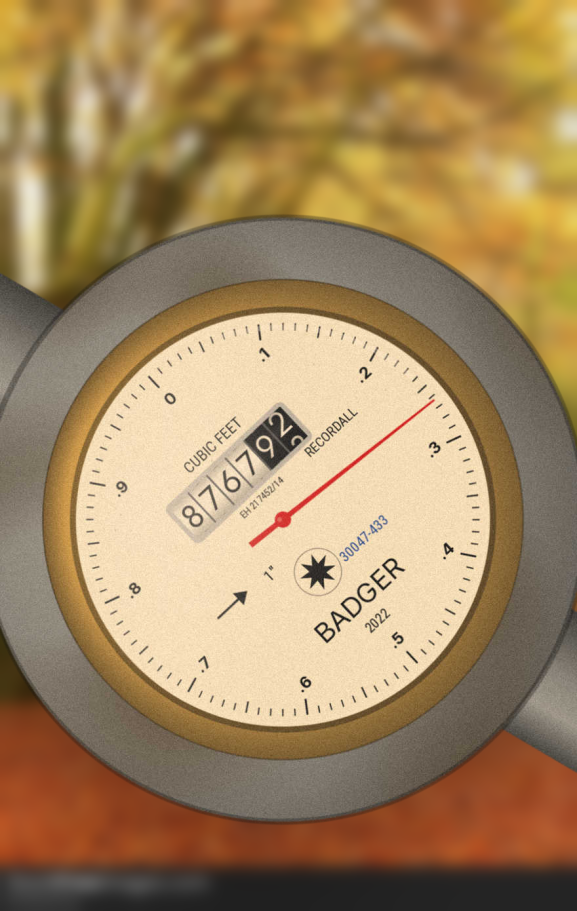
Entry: 876792.26 ft³
